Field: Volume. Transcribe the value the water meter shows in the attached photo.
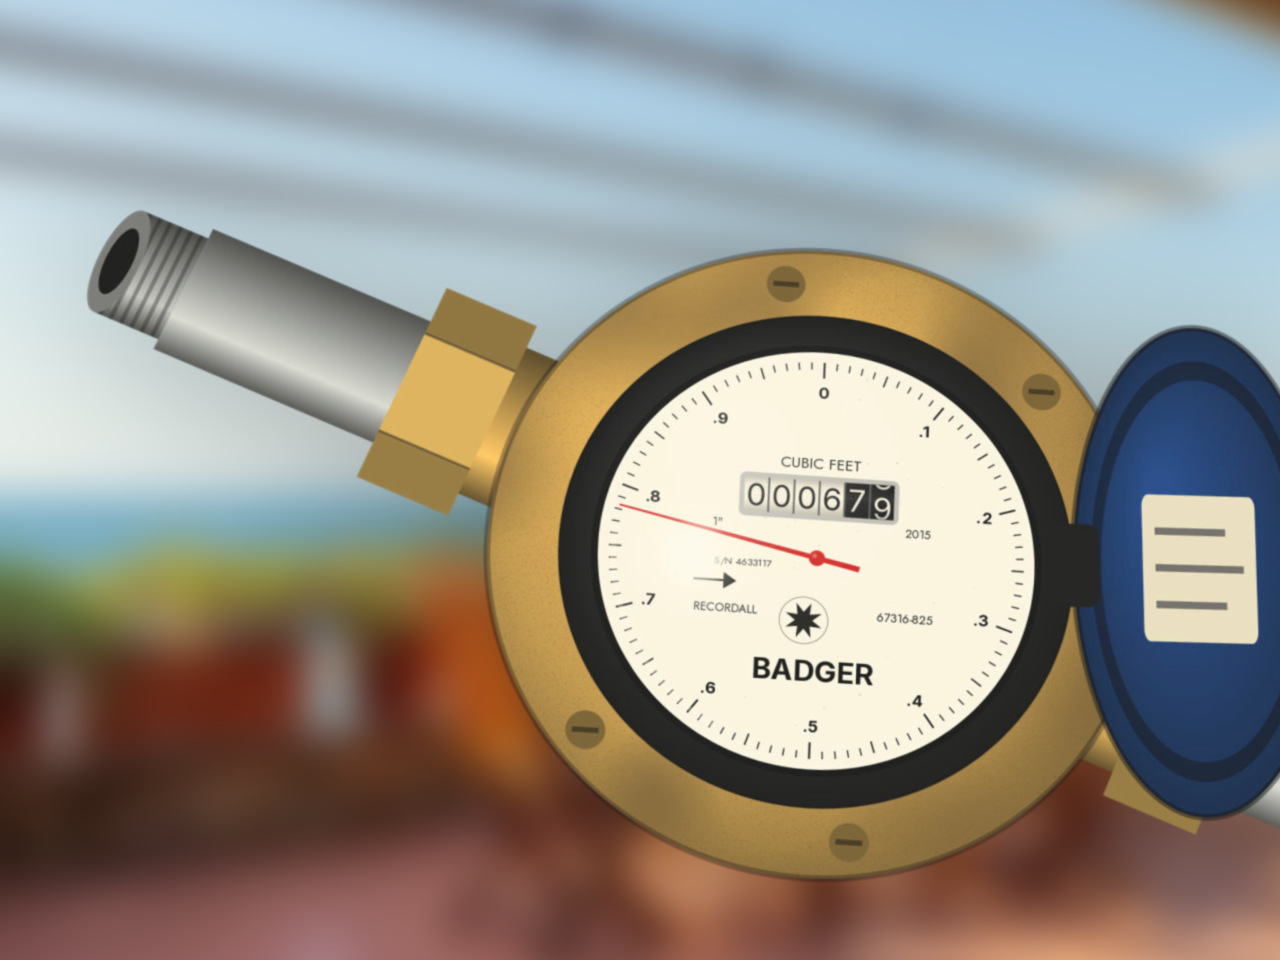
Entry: 678.78 ft³
